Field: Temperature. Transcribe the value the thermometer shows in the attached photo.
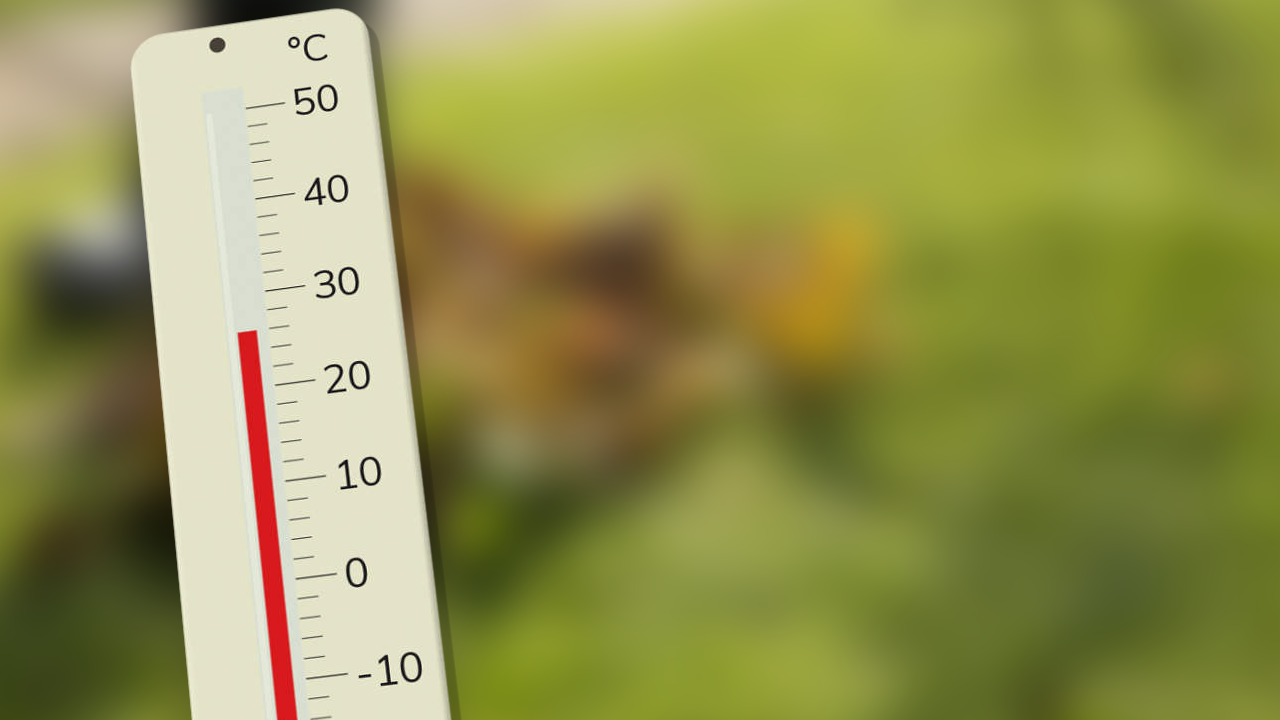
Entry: 26 °C
